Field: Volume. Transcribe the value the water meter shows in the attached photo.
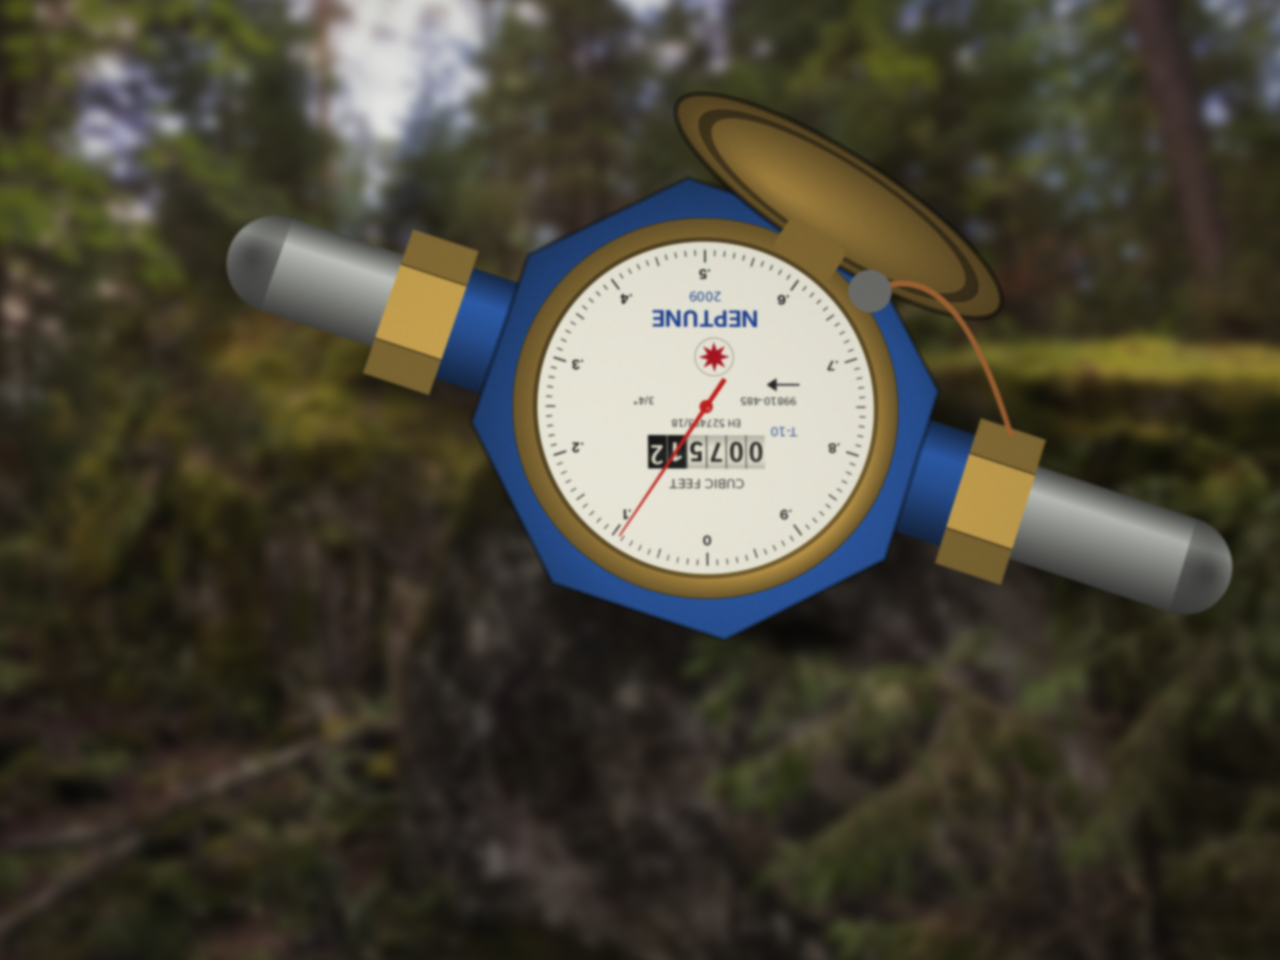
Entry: 7512.09 ft³
